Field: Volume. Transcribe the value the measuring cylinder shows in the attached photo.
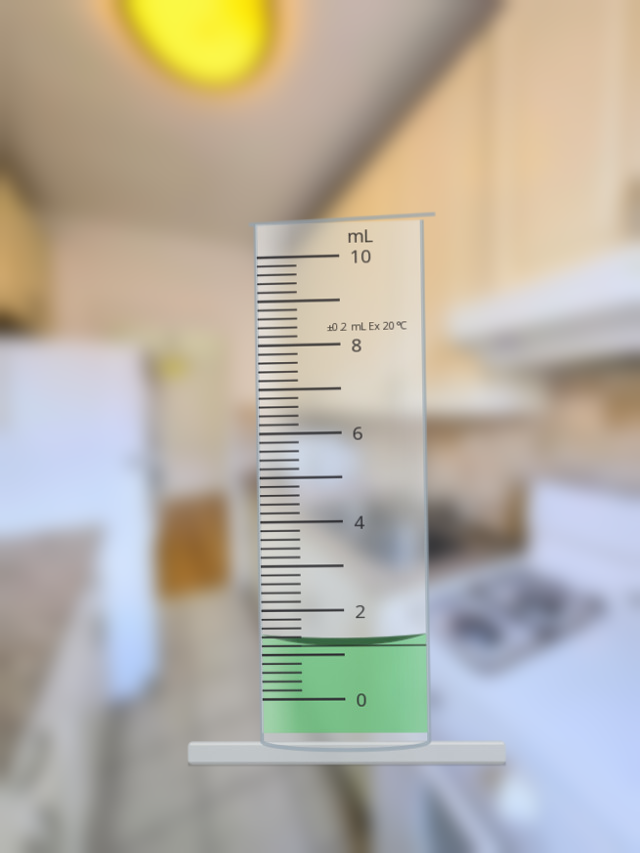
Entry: 1.2 mL
